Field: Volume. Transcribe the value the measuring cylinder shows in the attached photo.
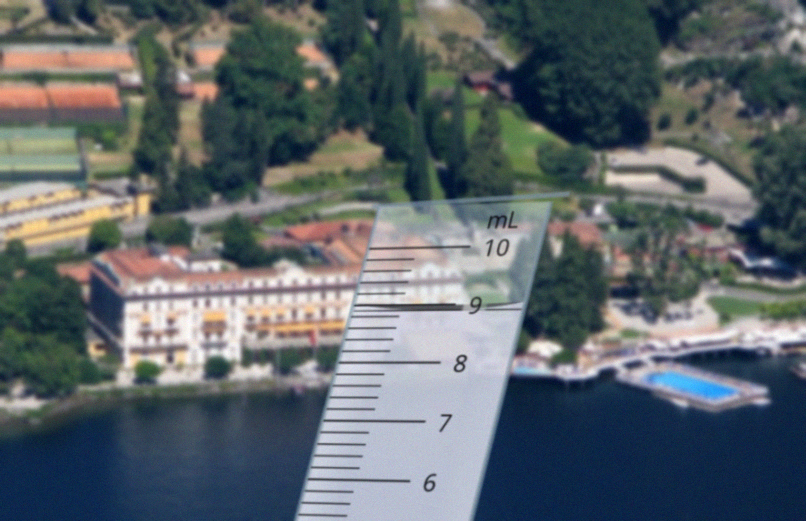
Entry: 8.9 mL
